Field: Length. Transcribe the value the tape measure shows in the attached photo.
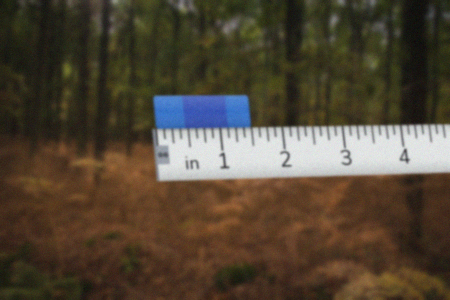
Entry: 1.5 in
